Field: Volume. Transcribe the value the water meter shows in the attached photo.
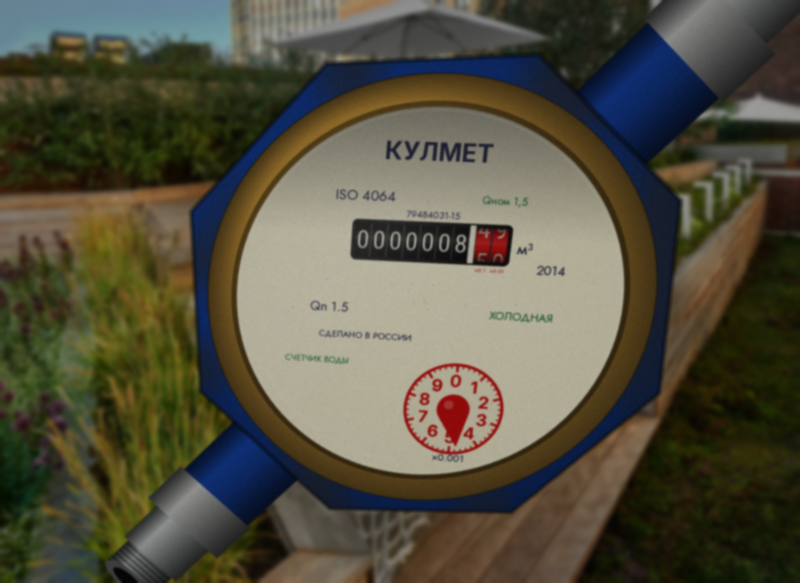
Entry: 8.494 m³
